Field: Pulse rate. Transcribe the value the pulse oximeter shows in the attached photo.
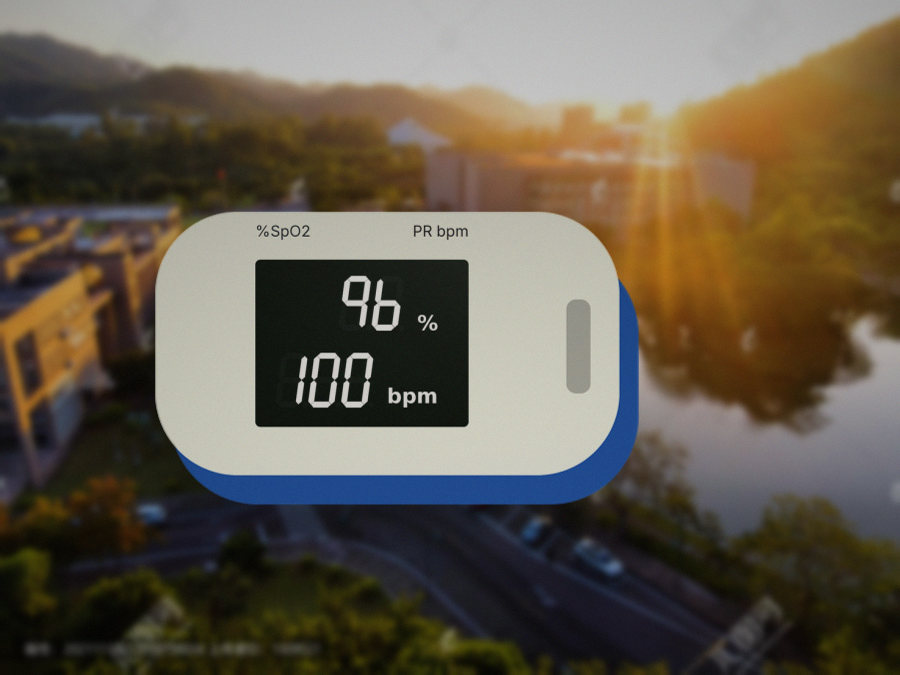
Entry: 100 bpm
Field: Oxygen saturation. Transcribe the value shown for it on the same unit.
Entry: 96 %
